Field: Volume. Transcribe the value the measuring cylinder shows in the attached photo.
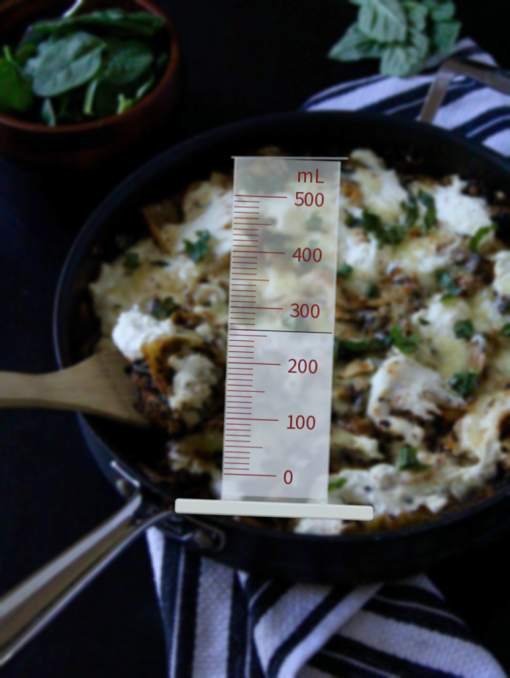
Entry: 260 mL
